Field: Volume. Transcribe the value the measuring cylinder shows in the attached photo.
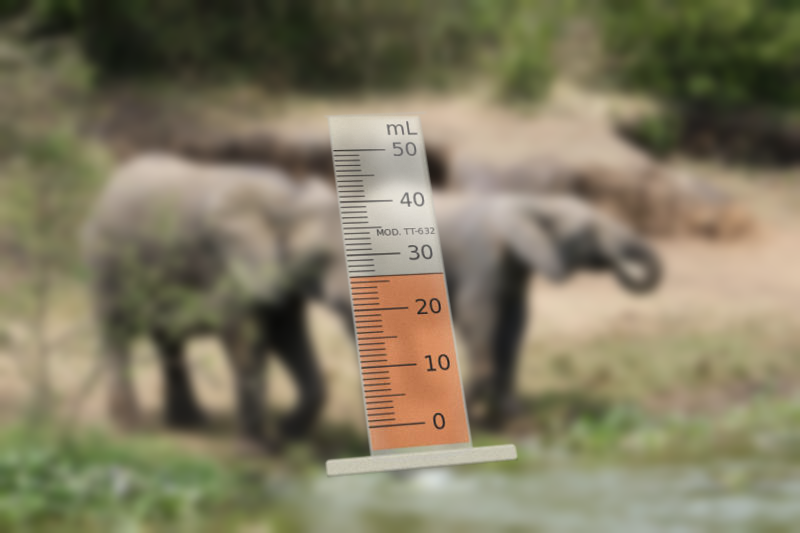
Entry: 26 mL
